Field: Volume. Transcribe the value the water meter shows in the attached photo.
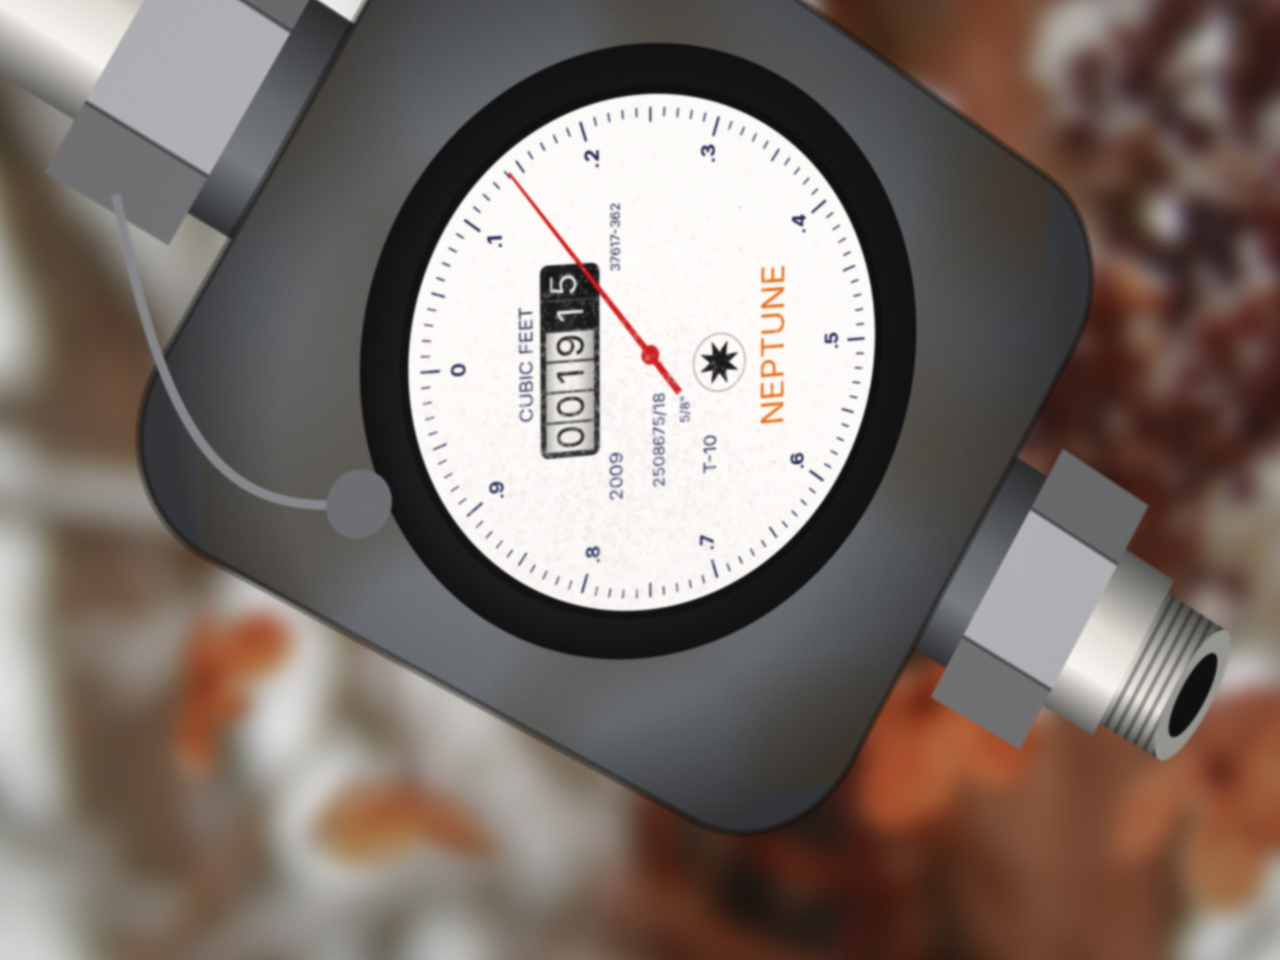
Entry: 1915.14 ft³
